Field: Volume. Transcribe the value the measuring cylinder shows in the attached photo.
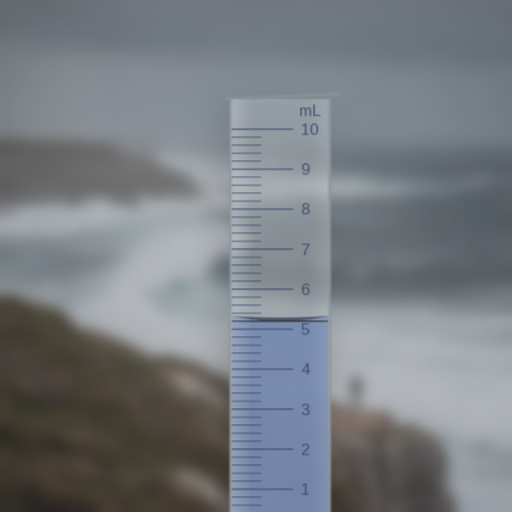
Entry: 5.2 mL
